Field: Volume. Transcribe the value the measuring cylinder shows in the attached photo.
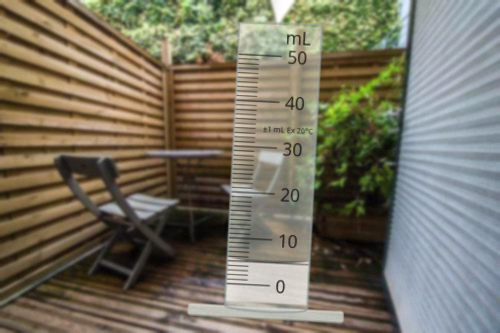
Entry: 5 mL
